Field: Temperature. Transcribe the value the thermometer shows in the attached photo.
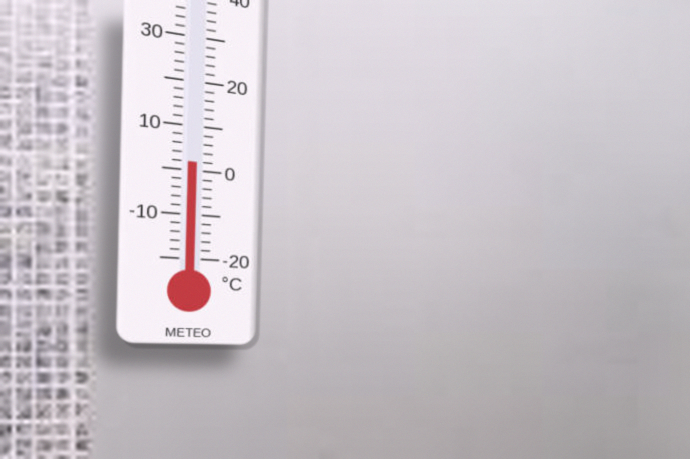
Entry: 2 °C
